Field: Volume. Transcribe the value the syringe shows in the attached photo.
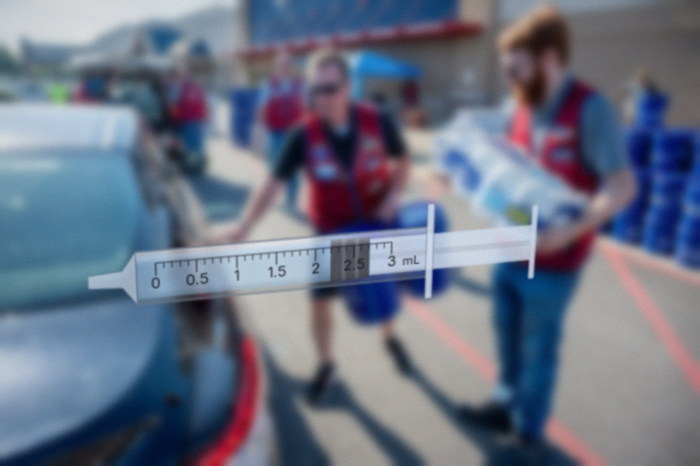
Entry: 2.2 mL
